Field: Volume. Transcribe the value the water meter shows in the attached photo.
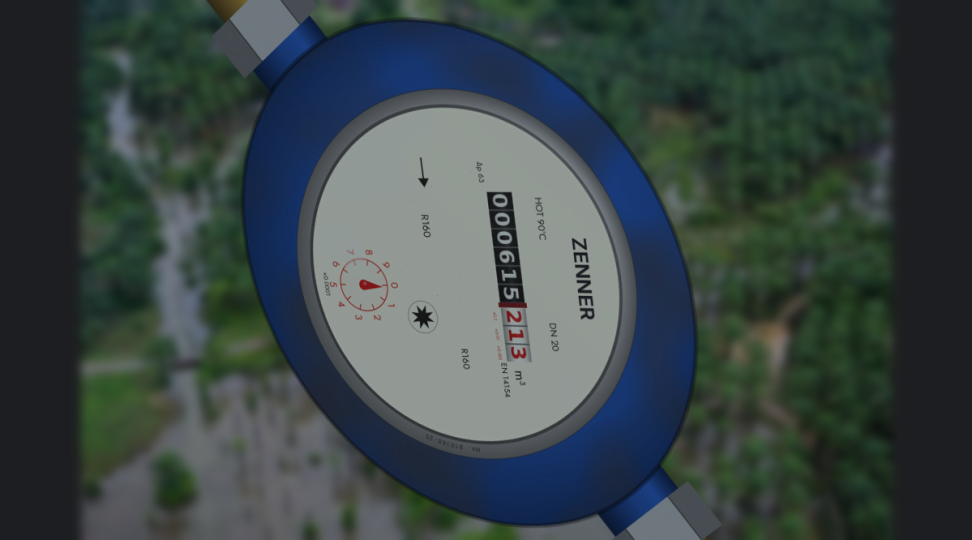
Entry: 615.2130 m³
